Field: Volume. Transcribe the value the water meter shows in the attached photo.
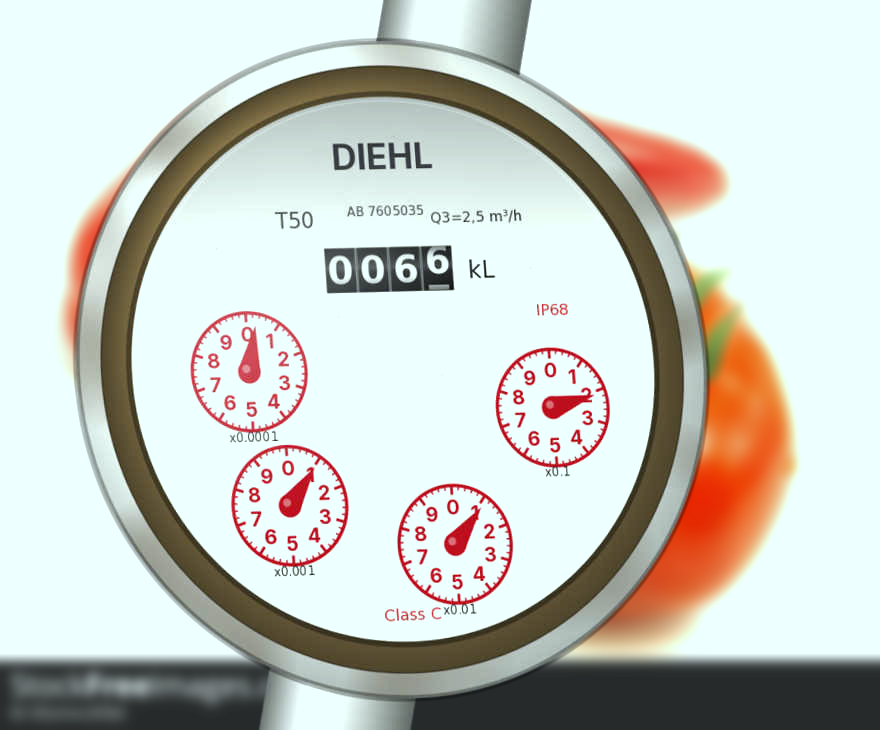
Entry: 66.2110 kL
